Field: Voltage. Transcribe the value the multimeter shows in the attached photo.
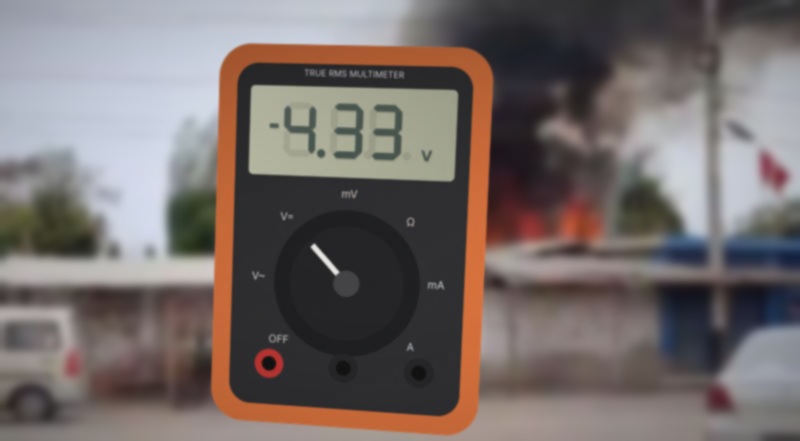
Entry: -4.33 V
